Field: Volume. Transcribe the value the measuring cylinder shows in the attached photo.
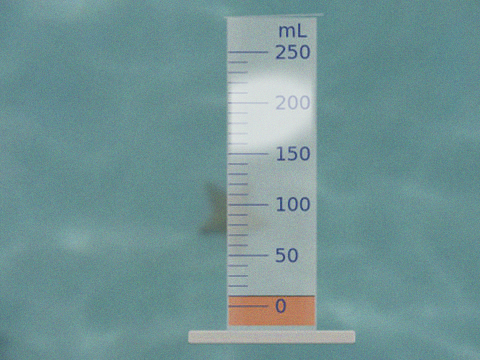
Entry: 10 mL
